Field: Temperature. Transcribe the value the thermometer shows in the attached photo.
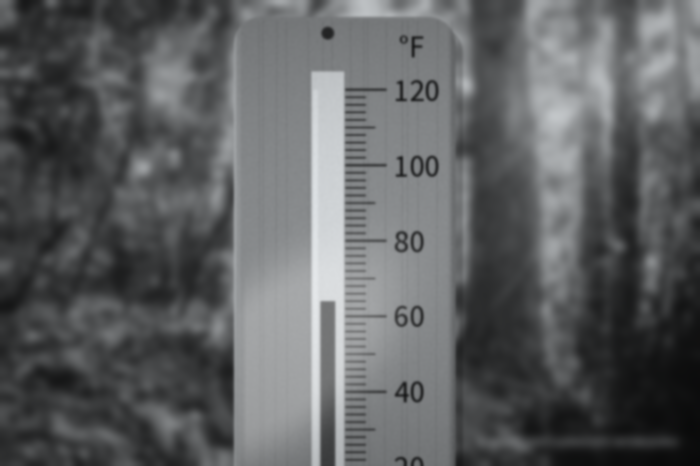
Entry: 64 °F
